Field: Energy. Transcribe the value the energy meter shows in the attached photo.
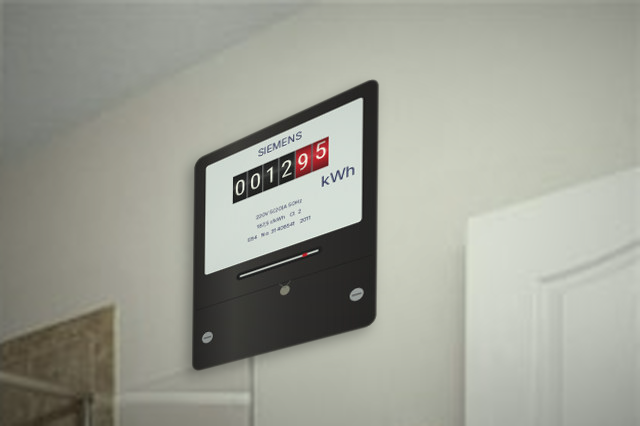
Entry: 12.95 kWh
